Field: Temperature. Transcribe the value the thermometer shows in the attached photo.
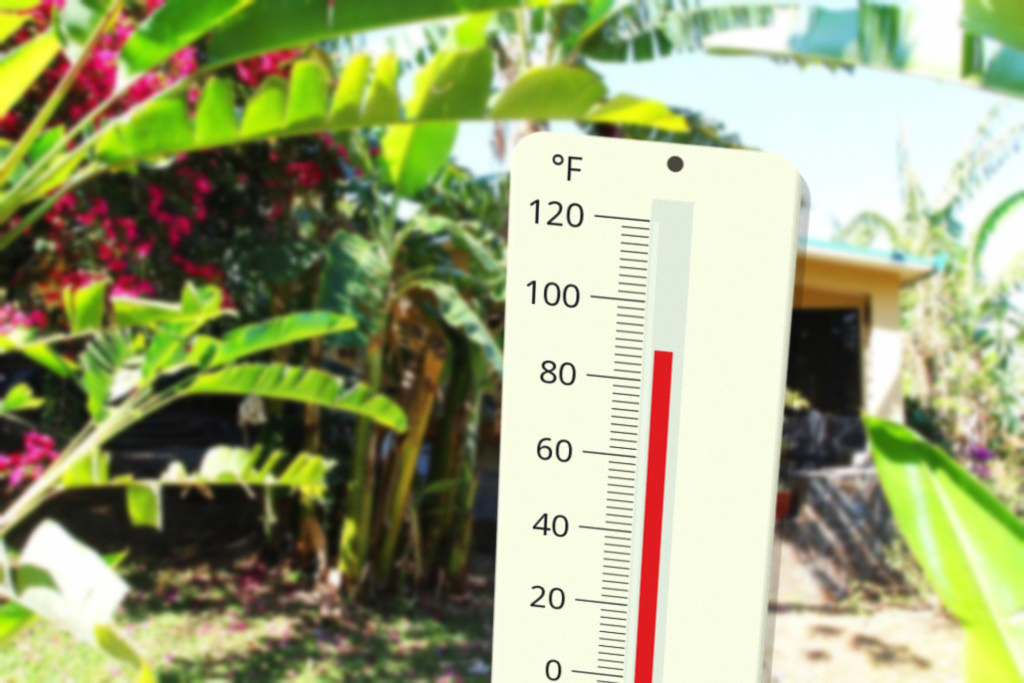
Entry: 88 °F
